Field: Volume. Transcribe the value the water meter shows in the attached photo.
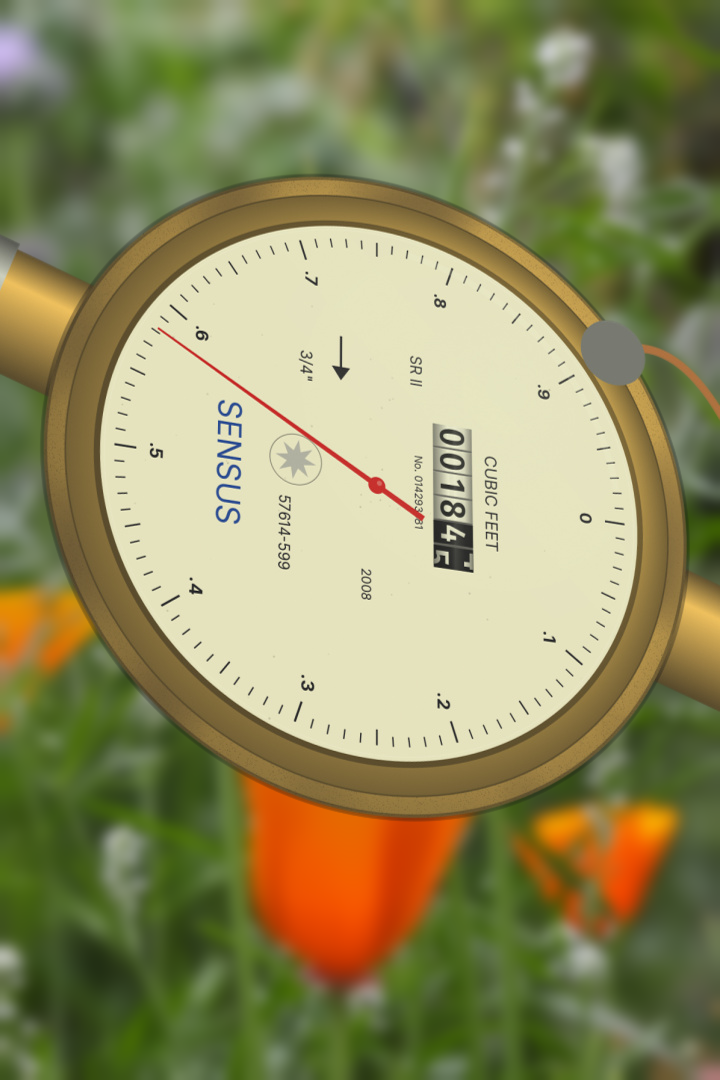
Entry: 1844.58 ft³
